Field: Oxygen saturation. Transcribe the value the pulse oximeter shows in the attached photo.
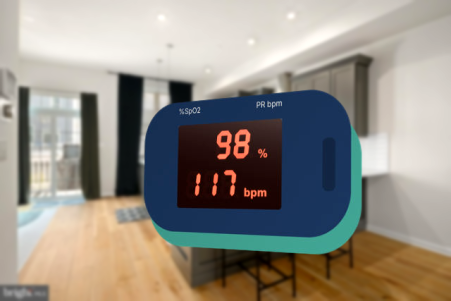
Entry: 98 %
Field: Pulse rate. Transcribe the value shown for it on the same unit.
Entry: 117 bpm
